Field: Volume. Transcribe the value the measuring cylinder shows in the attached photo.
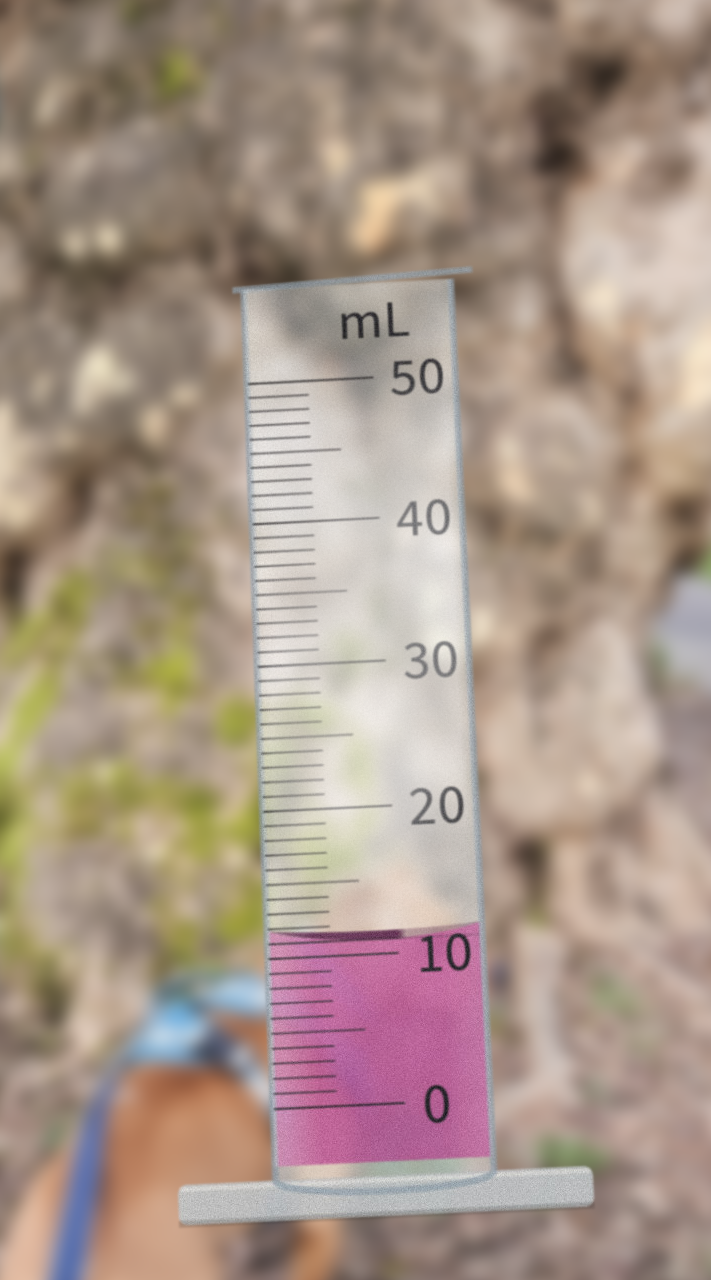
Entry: 11 mL
